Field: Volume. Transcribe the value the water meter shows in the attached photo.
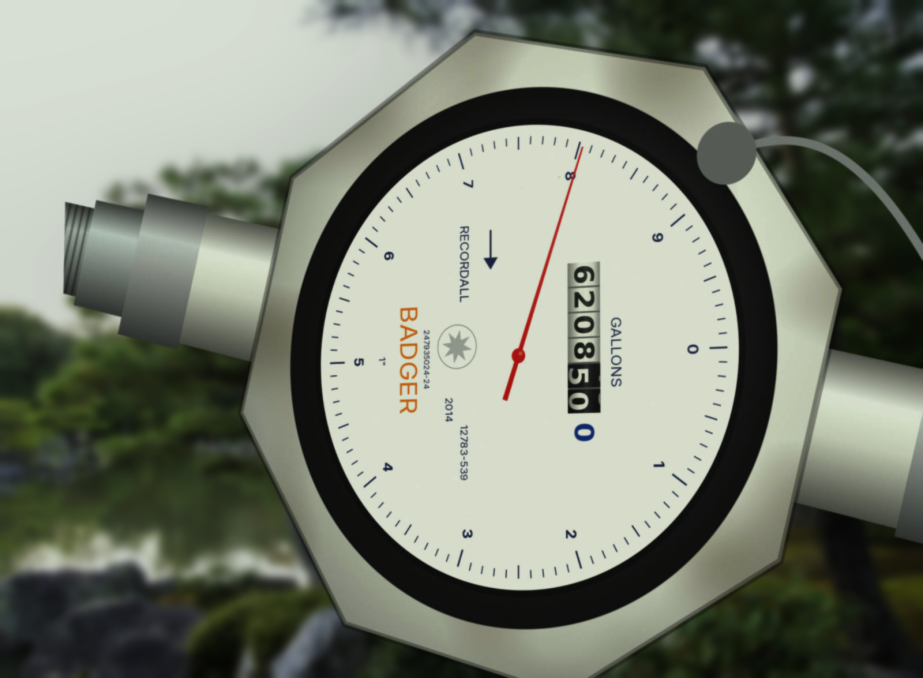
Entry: 6208498.0 gal
